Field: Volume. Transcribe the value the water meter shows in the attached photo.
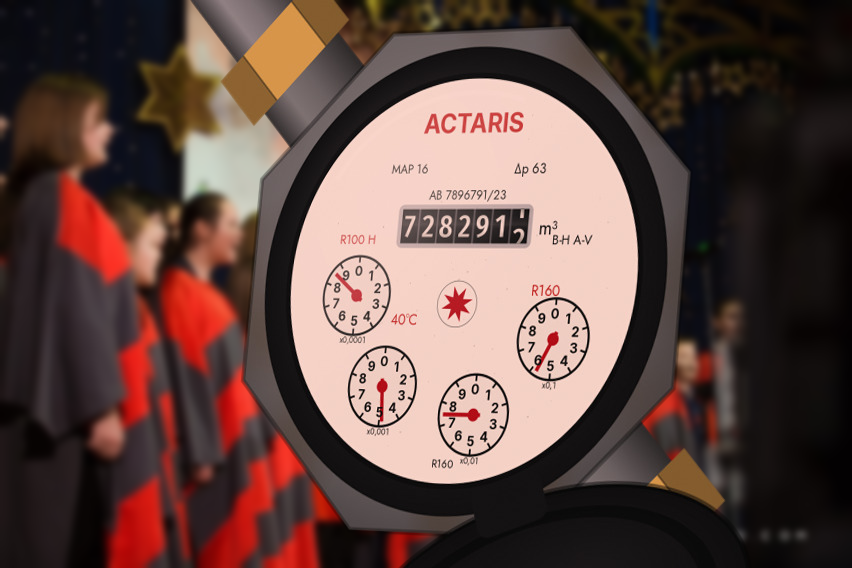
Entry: 7282911.5748 m³
